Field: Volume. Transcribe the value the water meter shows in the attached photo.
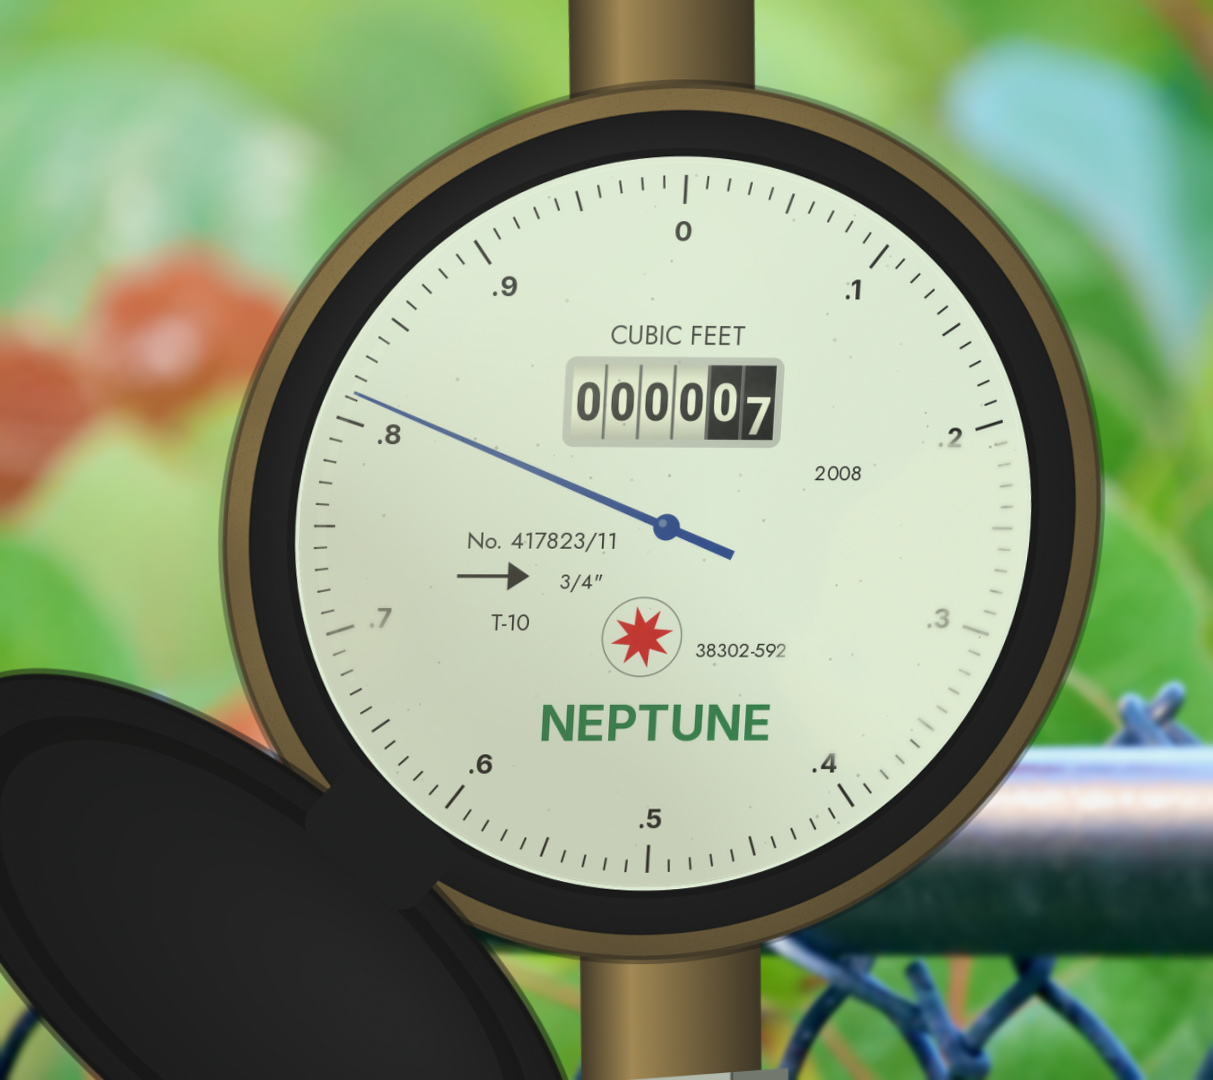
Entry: 6.81 ft³
